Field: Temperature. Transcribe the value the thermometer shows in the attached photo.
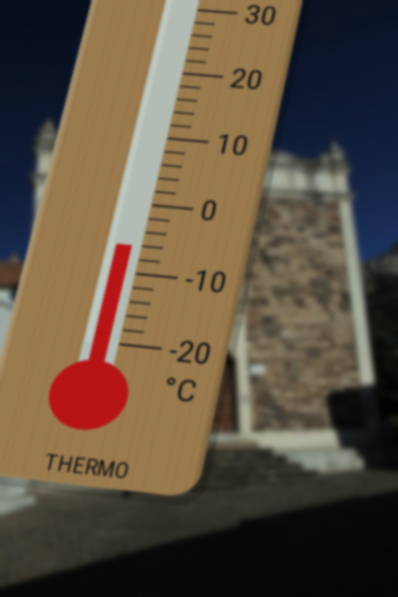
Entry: -6 °C
